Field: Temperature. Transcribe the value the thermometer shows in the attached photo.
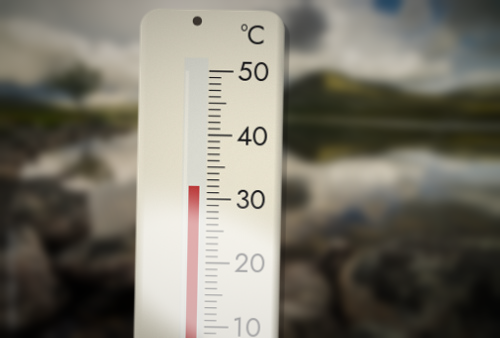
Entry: 32 °C
